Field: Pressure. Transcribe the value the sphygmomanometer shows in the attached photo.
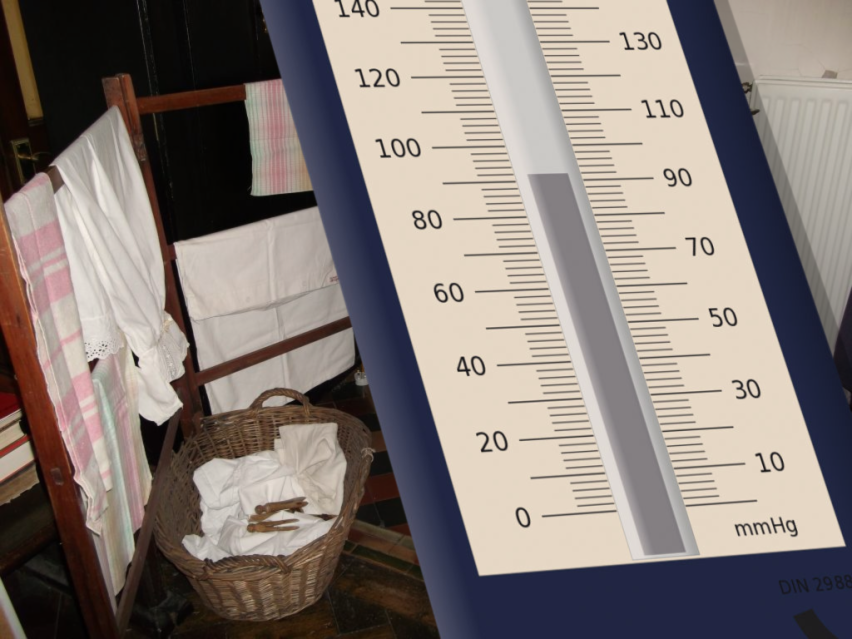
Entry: 92 mmHg
